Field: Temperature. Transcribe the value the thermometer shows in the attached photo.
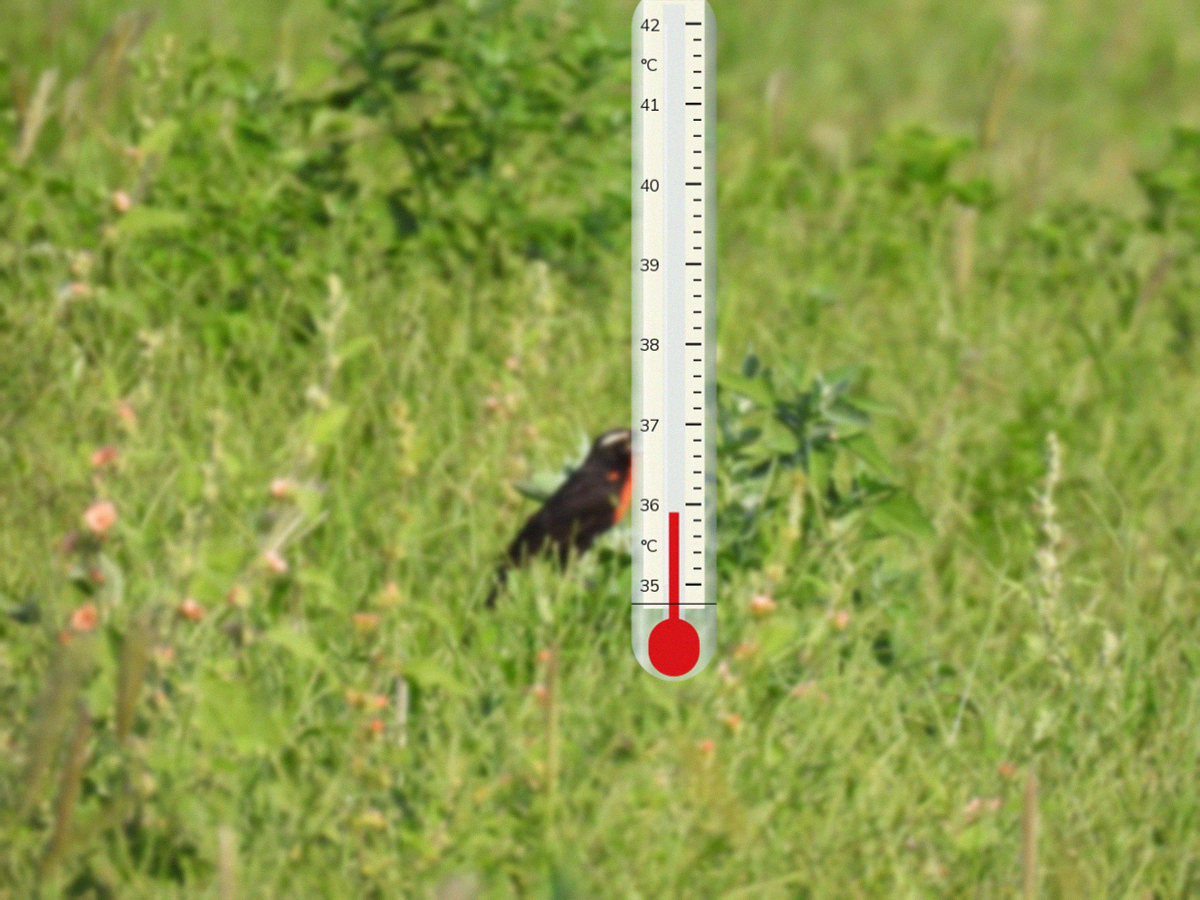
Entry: 35.9 °C
